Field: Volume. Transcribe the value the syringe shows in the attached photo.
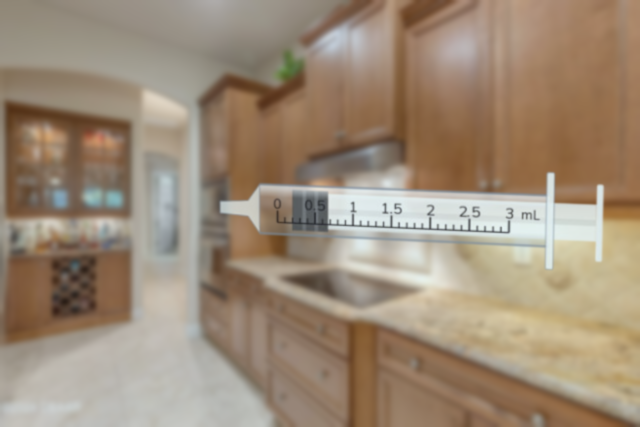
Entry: 0.2 mL
